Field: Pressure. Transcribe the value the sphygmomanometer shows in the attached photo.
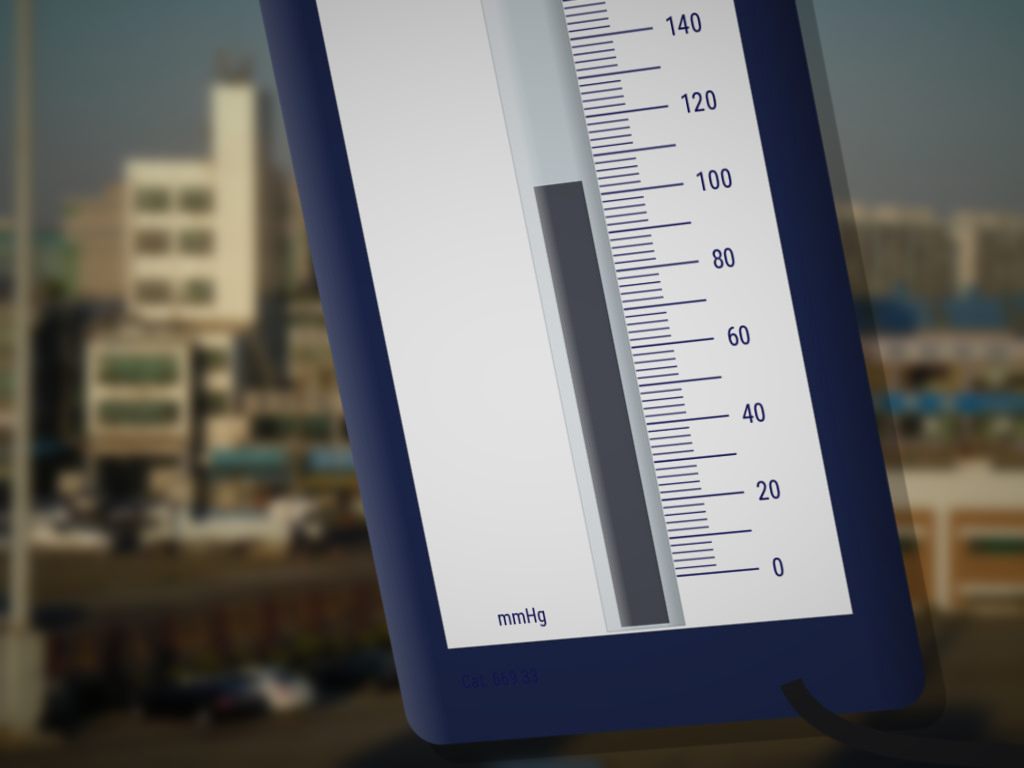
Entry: 104 mmHg
